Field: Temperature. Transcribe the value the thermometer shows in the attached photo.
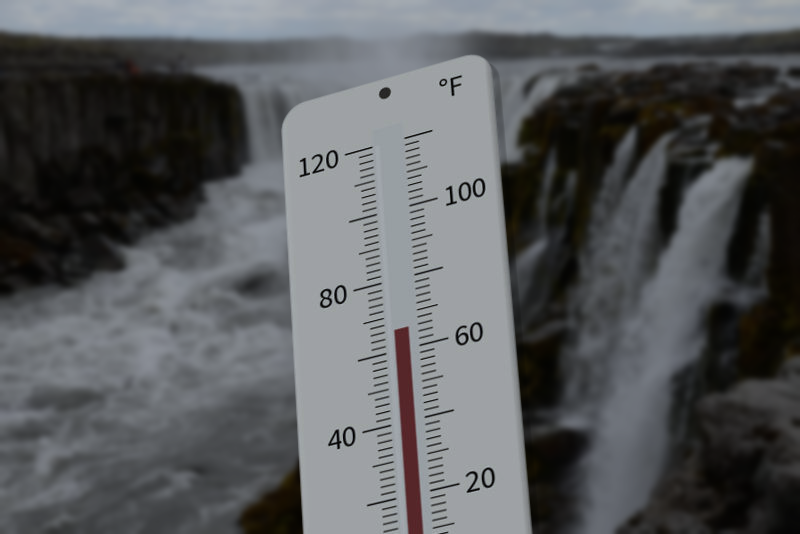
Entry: 66 °F
